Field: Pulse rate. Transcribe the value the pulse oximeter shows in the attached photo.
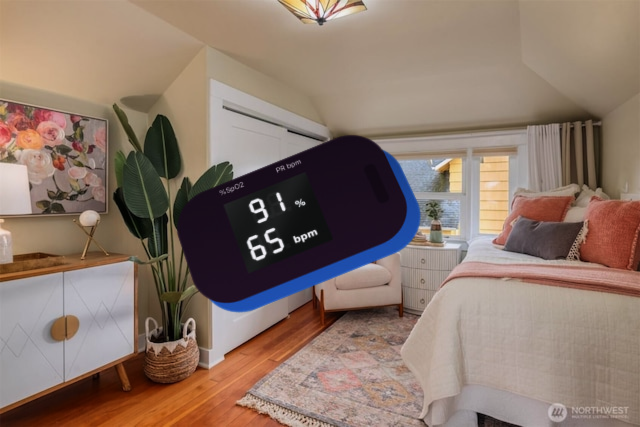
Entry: 65 bpm
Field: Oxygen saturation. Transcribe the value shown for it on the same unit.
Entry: 91 %
